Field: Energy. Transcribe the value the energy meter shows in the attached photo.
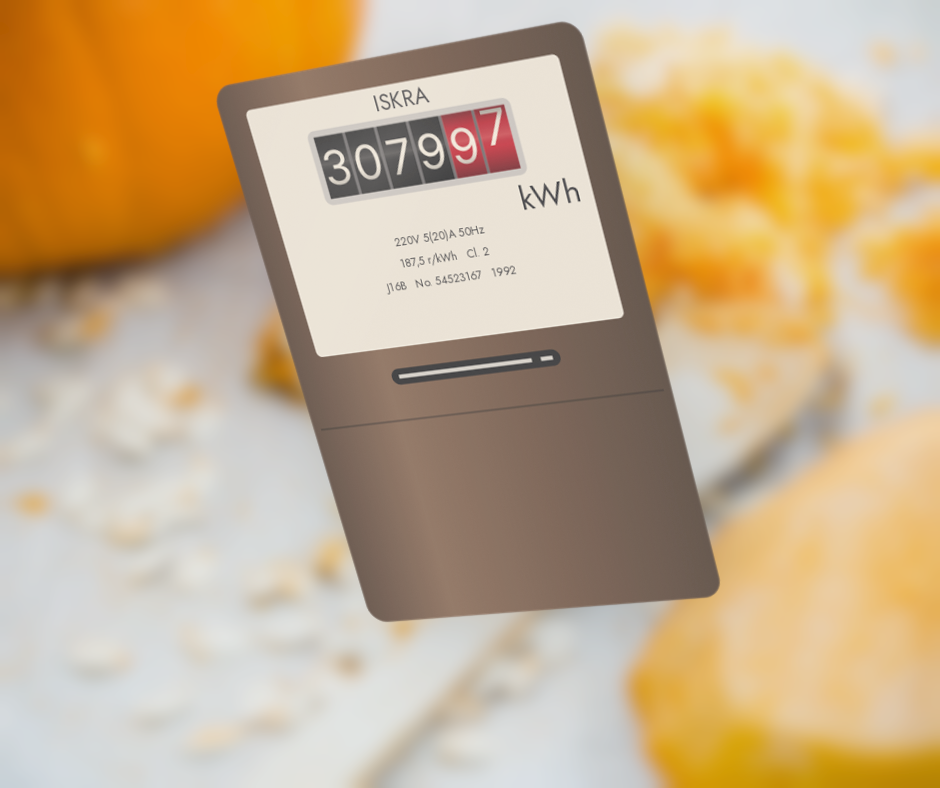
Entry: 3079.97 kWh
